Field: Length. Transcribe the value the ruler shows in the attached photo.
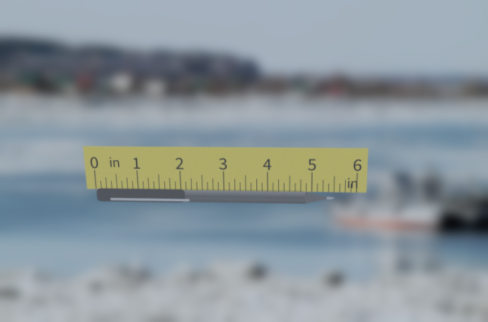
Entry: 5.5 in
